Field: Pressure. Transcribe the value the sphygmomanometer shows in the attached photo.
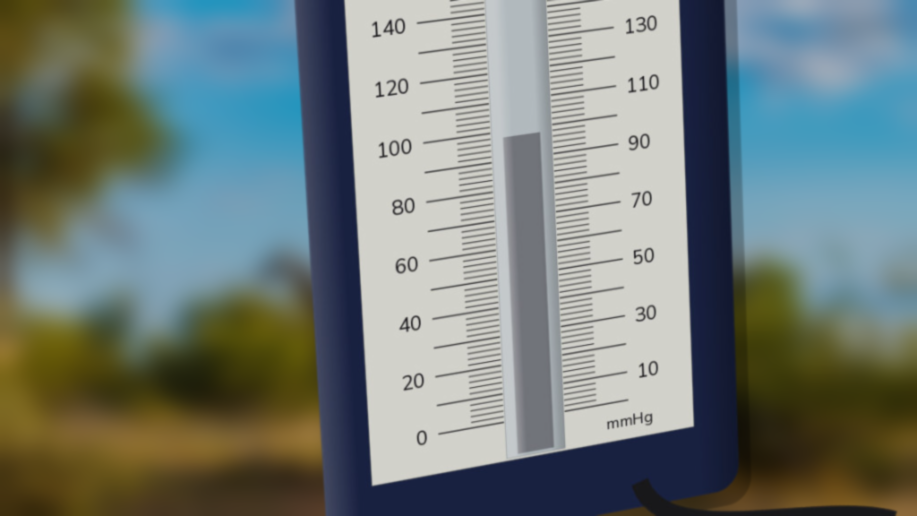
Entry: 98 mmHg
